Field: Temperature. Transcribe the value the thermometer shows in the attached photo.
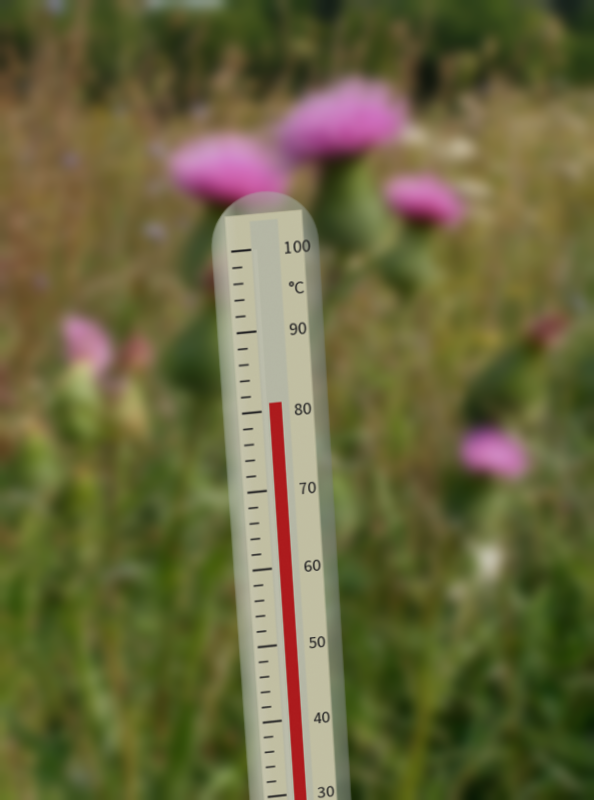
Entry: 81 °C
